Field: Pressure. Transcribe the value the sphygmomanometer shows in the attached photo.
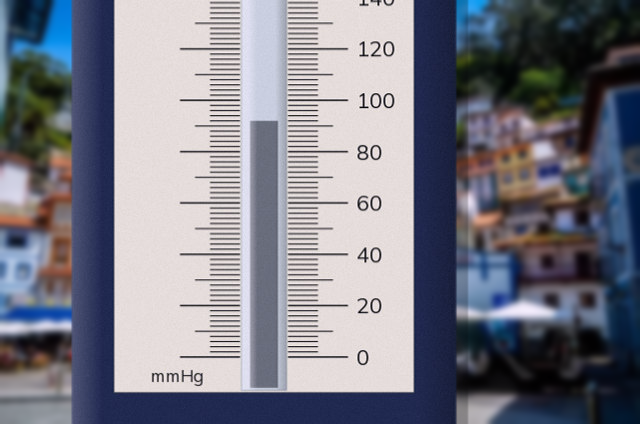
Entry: 92 mmHg
